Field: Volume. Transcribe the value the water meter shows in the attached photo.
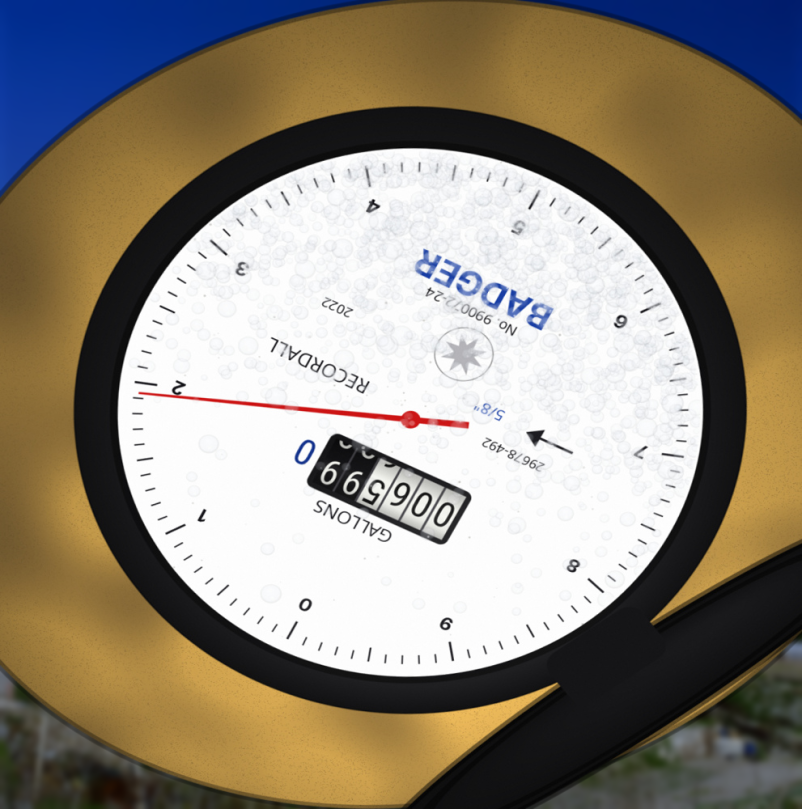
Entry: 65991.9 gal
